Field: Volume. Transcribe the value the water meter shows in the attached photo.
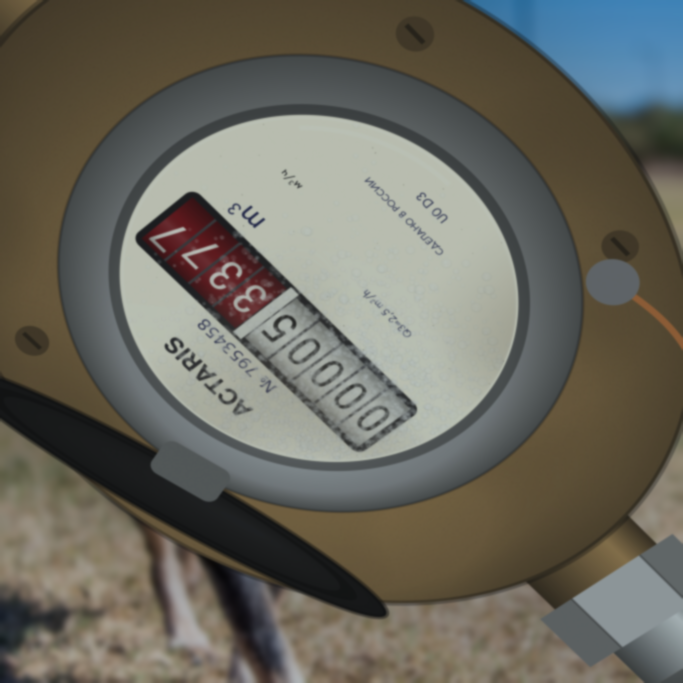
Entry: 5.3377 m³
